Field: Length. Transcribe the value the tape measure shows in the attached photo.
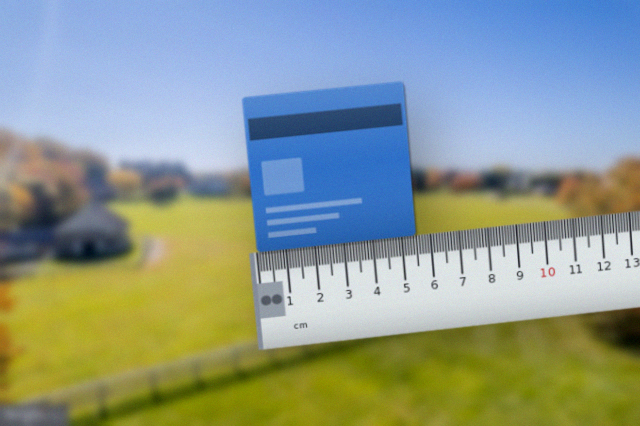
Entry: 5.5 cm
